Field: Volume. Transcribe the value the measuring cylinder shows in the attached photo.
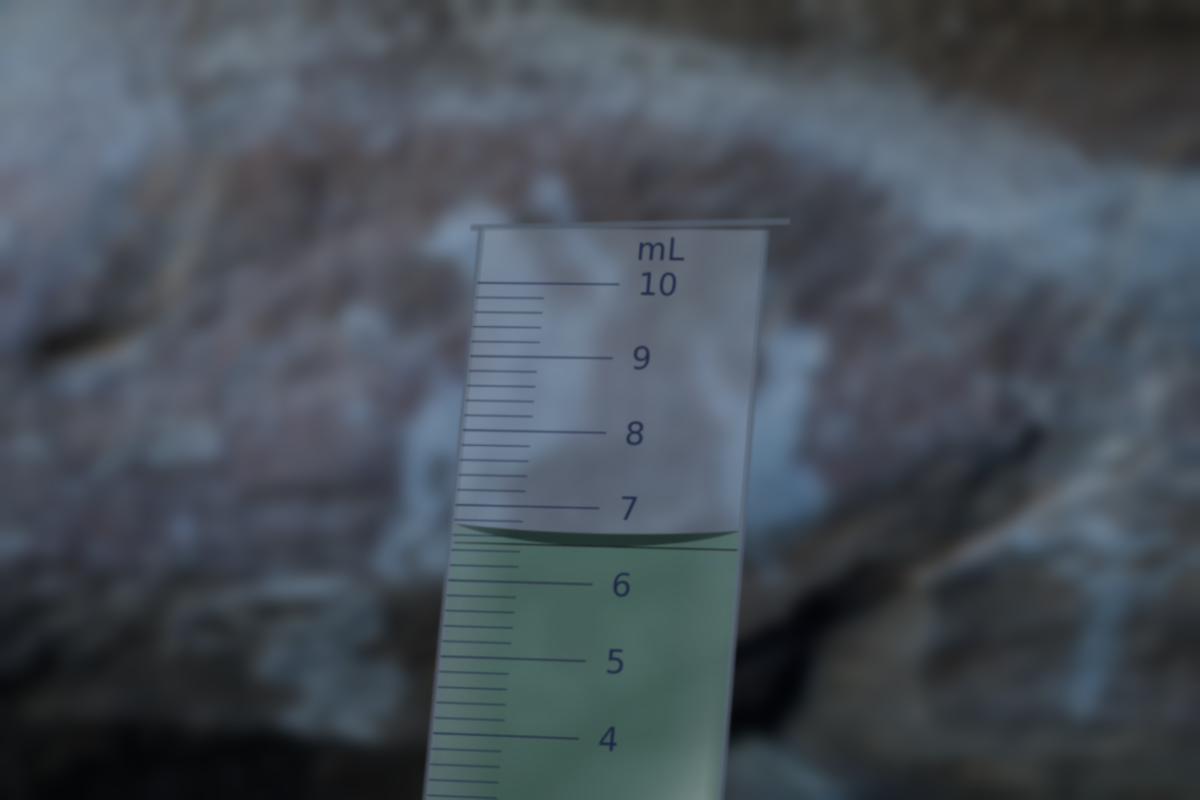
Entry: 6.5 mL
